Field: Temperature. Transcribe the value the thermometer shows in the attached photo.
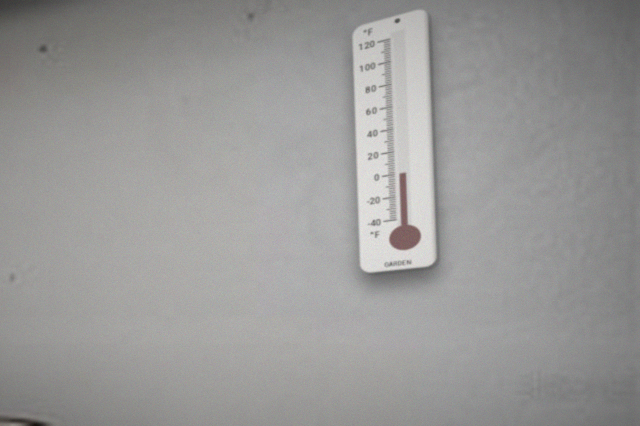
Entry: 0 °F
